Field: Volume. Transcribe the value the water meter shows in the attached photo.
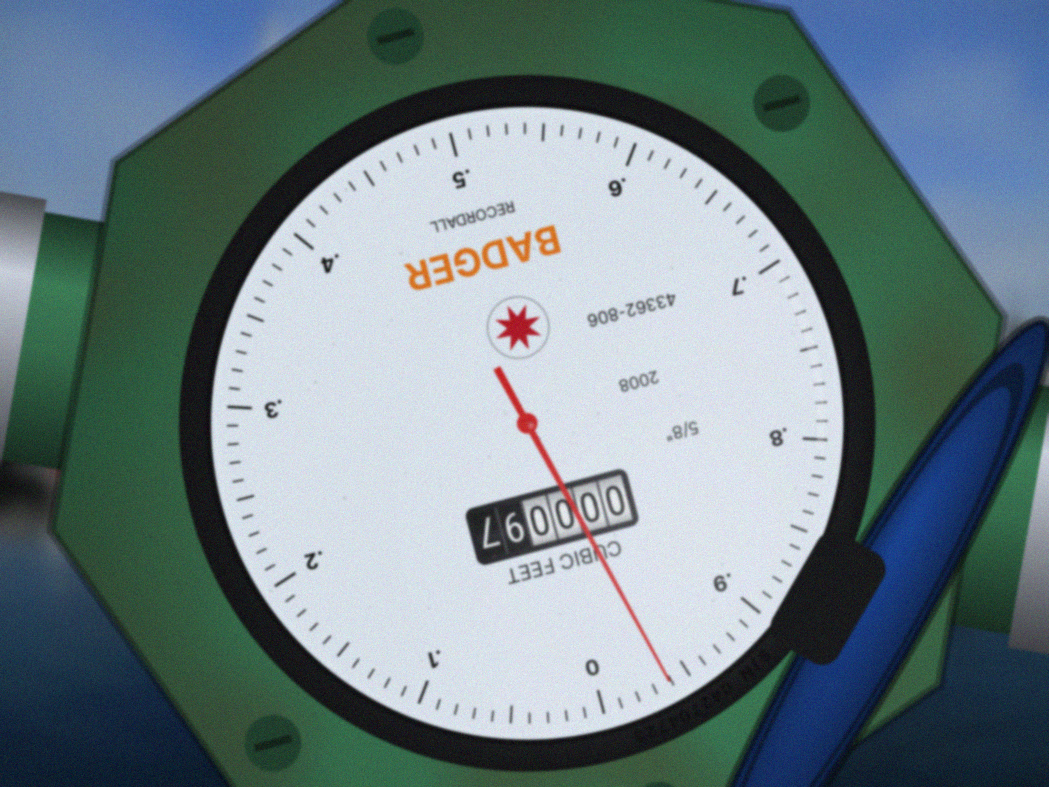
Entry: 96.96 ft³
